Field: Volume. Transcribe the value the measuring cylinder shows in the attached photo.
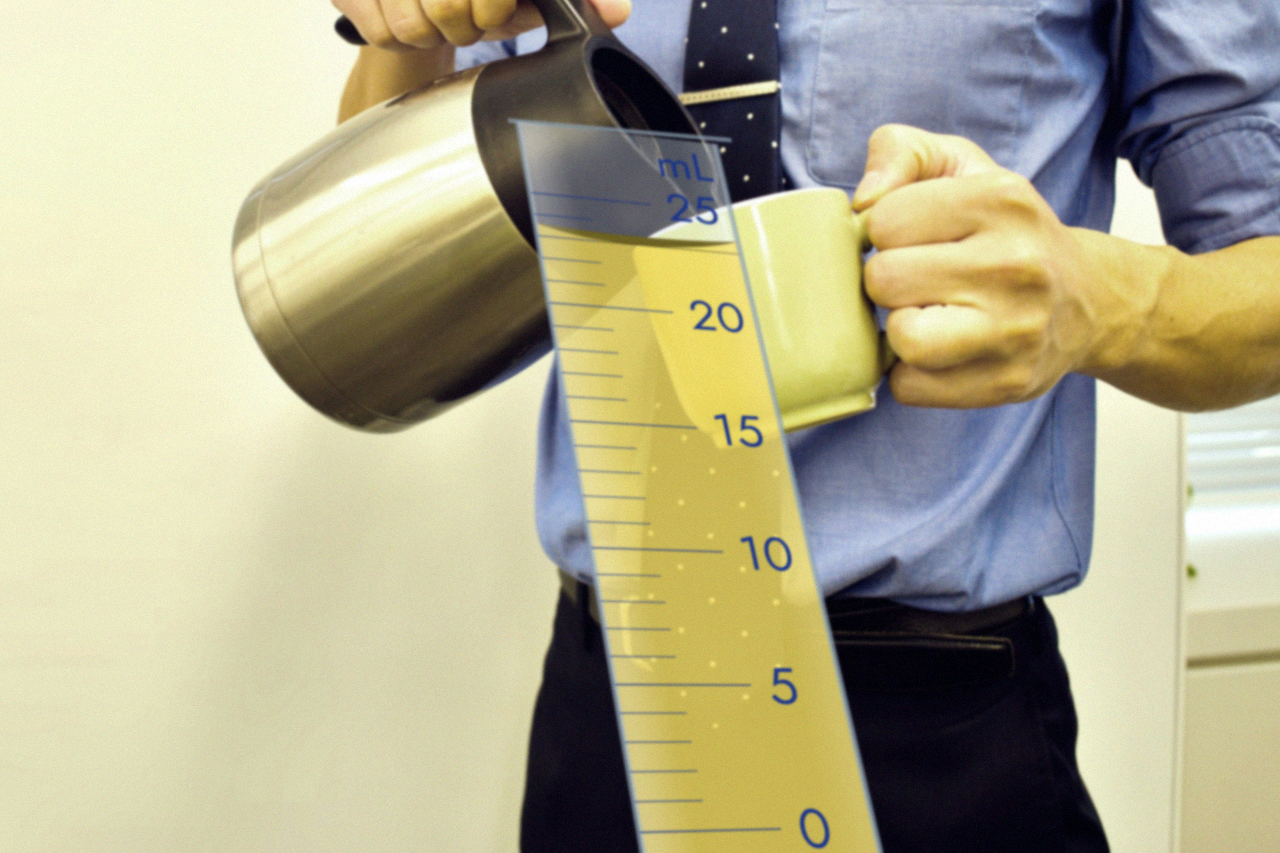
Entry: 23 mL
